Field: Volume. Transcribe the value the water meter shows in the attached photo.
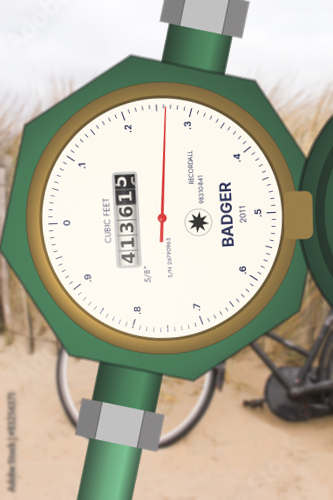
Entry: 413615.26 ft³
